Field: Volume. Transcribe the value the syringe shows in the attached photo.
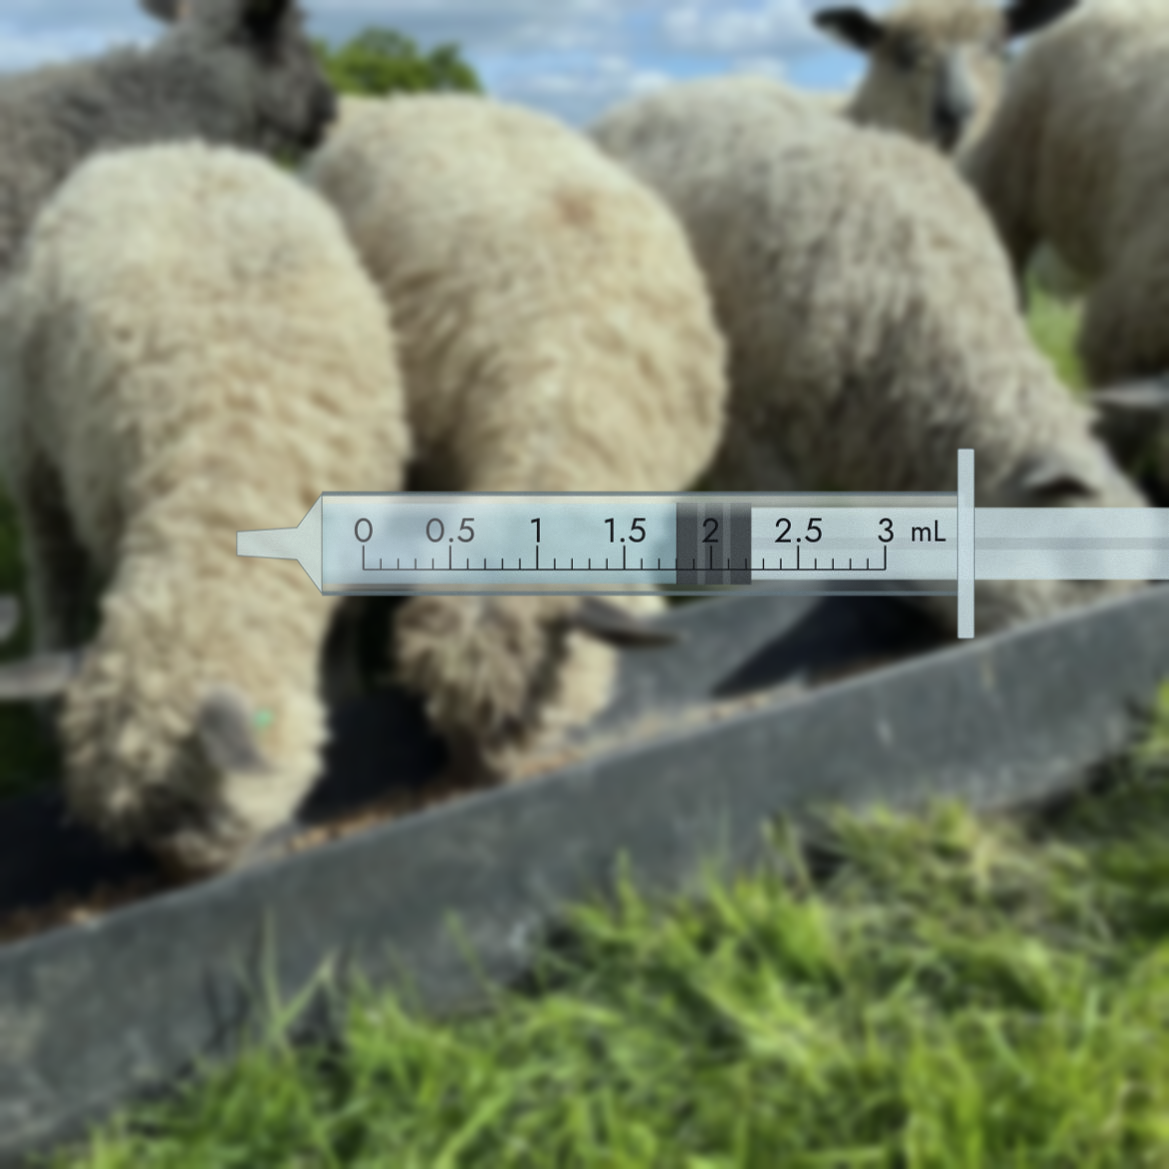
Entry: 1.8 mL
